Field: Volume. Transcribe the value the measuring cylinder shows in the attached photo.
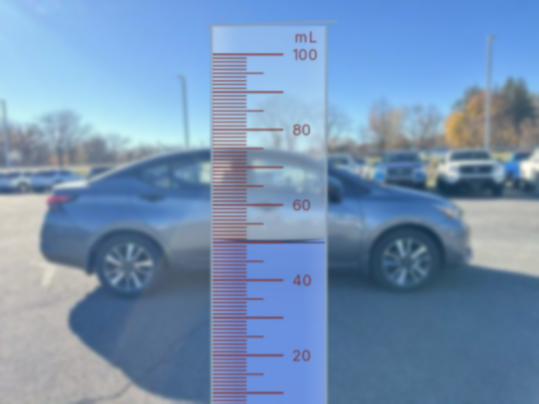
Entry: 50 mL
